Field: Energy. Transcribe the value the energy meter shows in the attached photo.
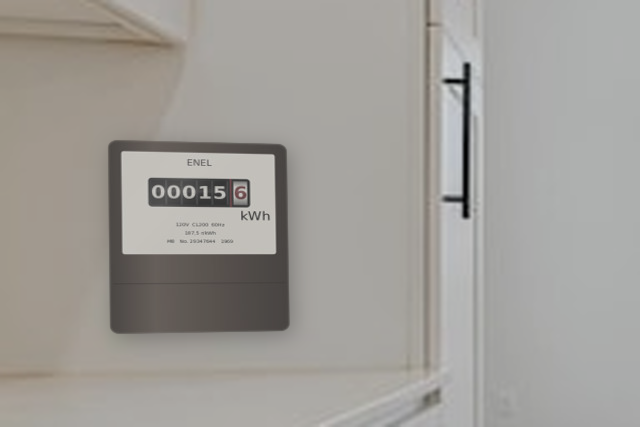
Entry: 15.6 kWh
